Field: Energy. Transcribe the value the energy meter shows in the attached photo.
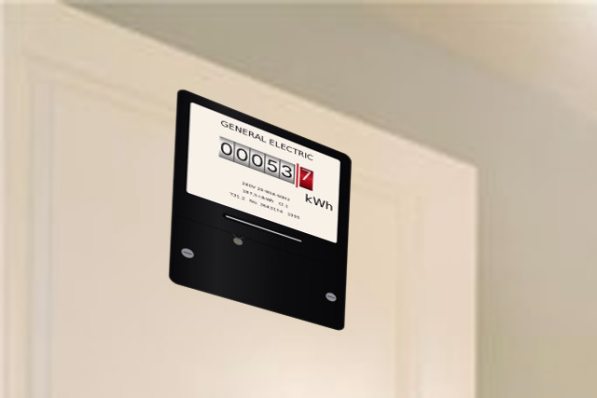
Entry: 53.7 kWh
